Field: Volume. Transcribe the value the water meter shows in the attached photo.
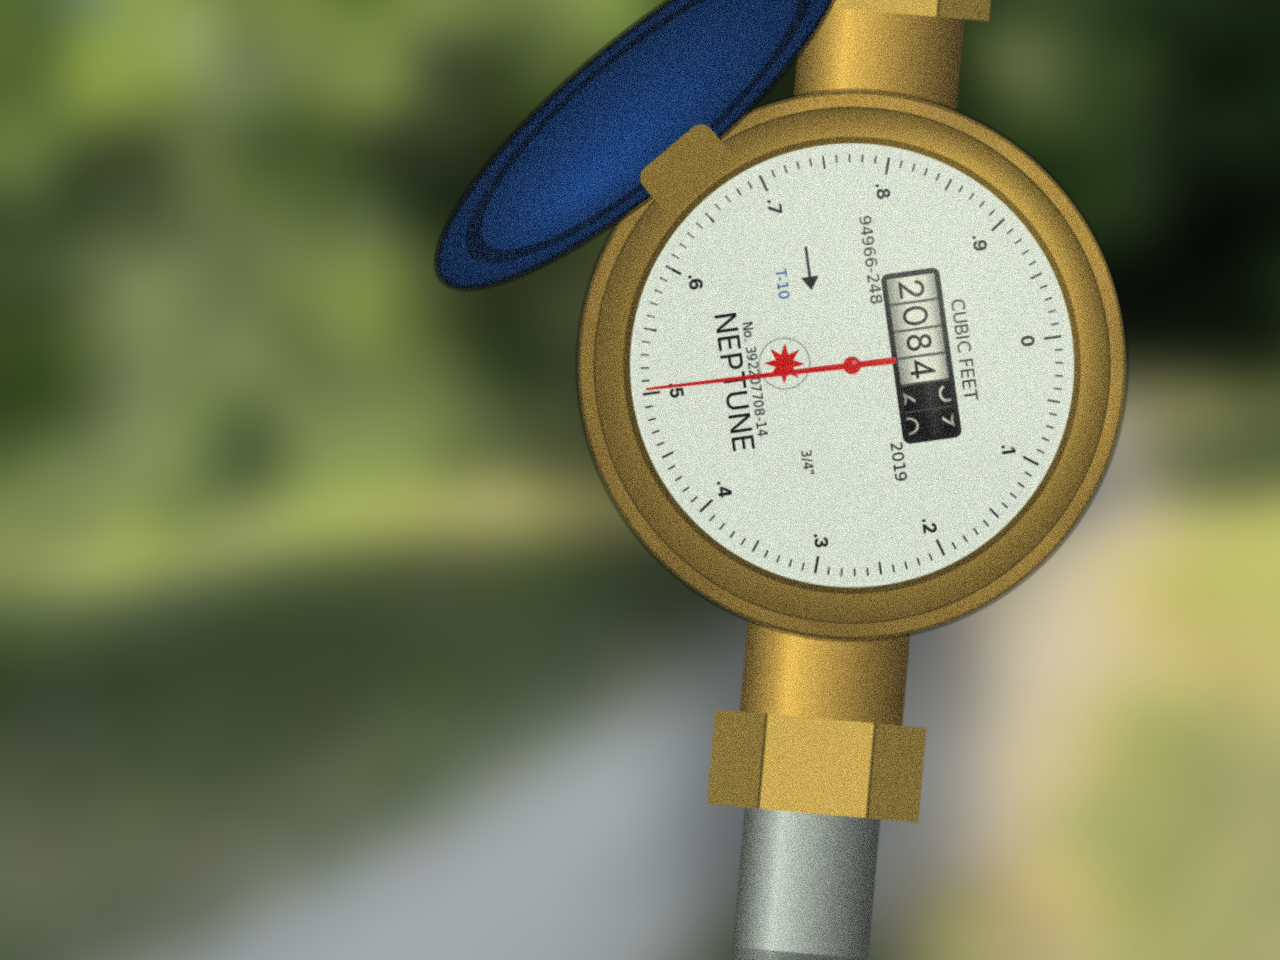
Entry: 208459.50 ft³
